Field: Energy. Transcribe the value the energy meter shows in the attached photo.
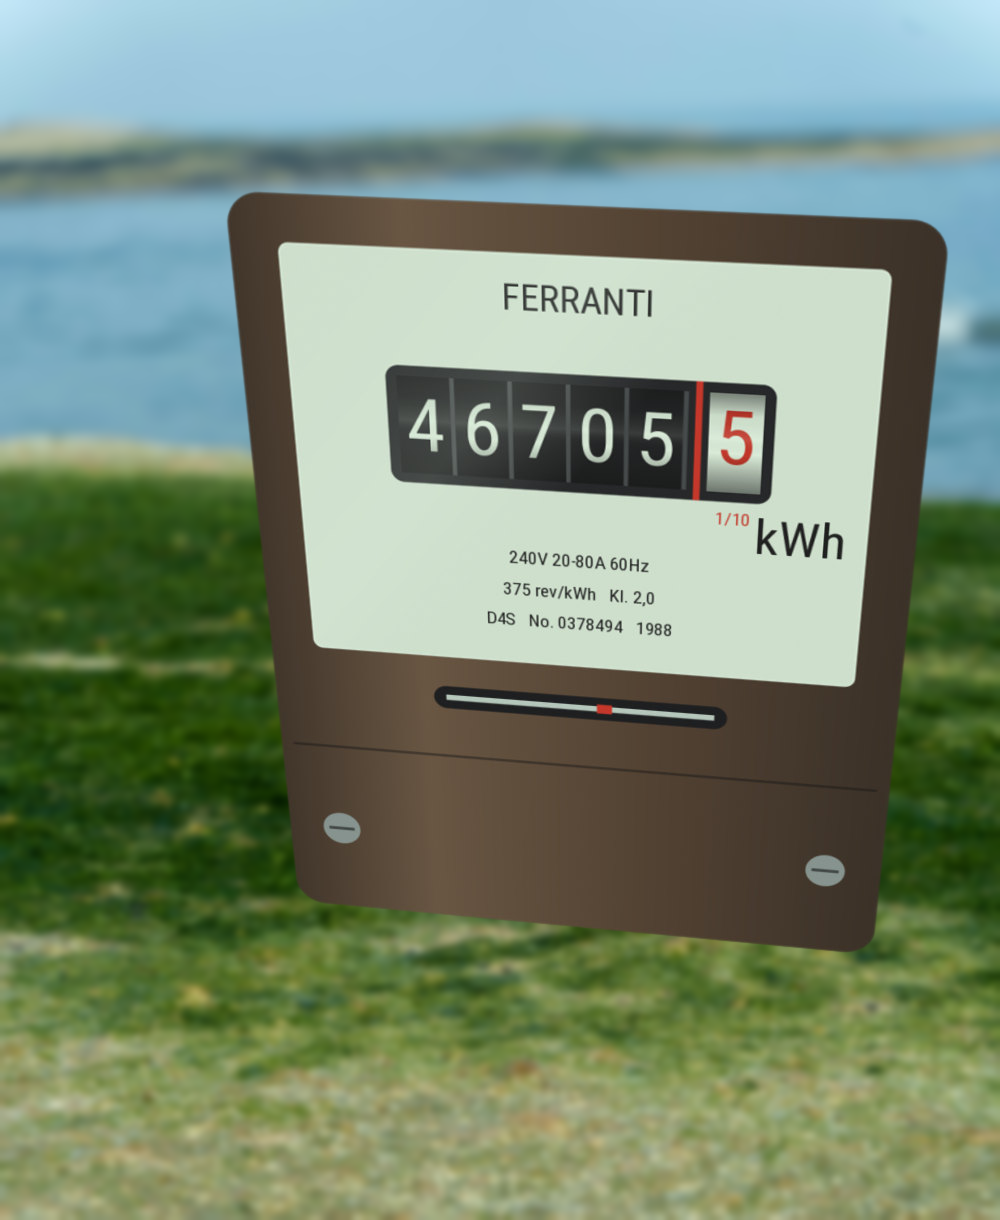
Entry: 46705.5 kWh
